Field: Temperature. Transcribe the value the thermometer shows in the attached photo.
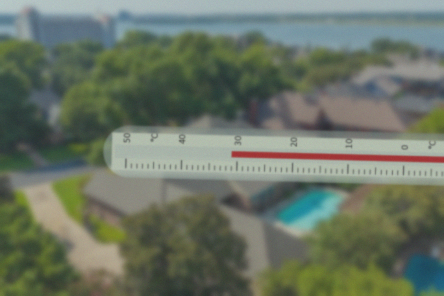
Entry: 31 °C
